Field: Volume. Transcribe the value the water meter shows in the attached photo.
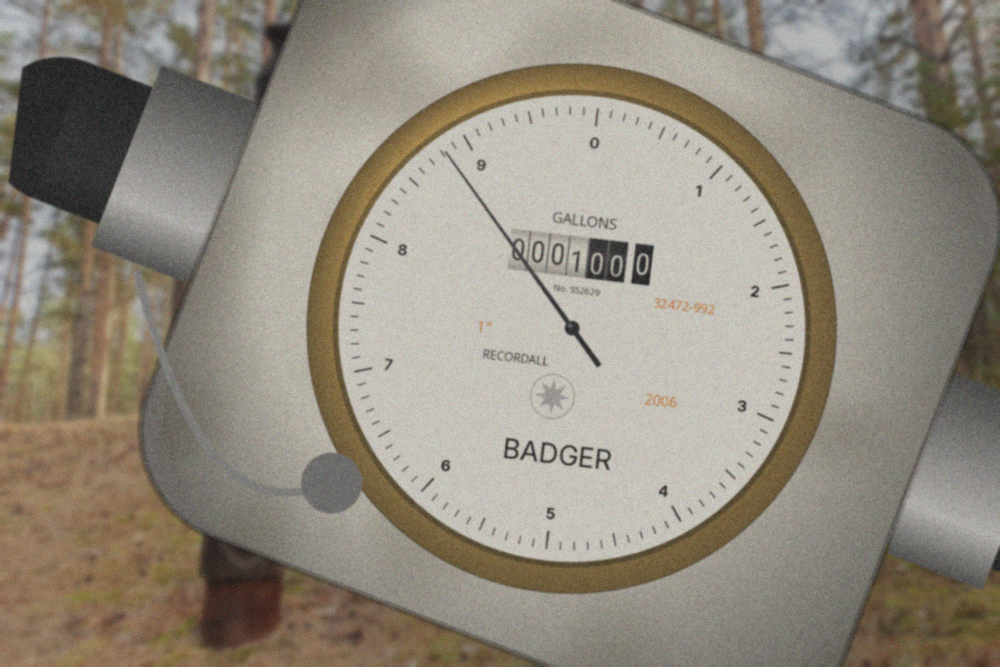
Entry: 998.8 gal
